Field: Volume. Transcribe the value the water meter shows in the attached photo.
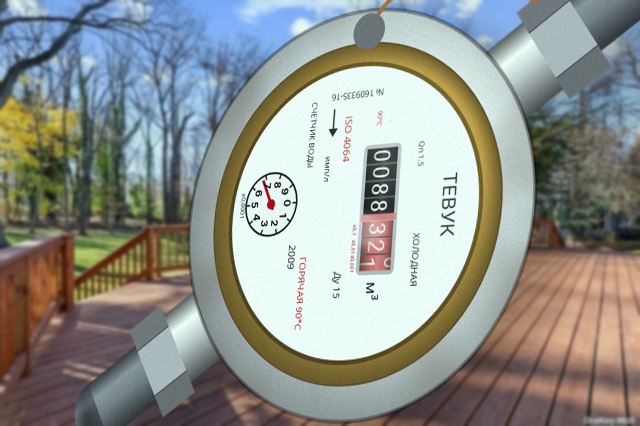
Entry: 88.3206 m³
